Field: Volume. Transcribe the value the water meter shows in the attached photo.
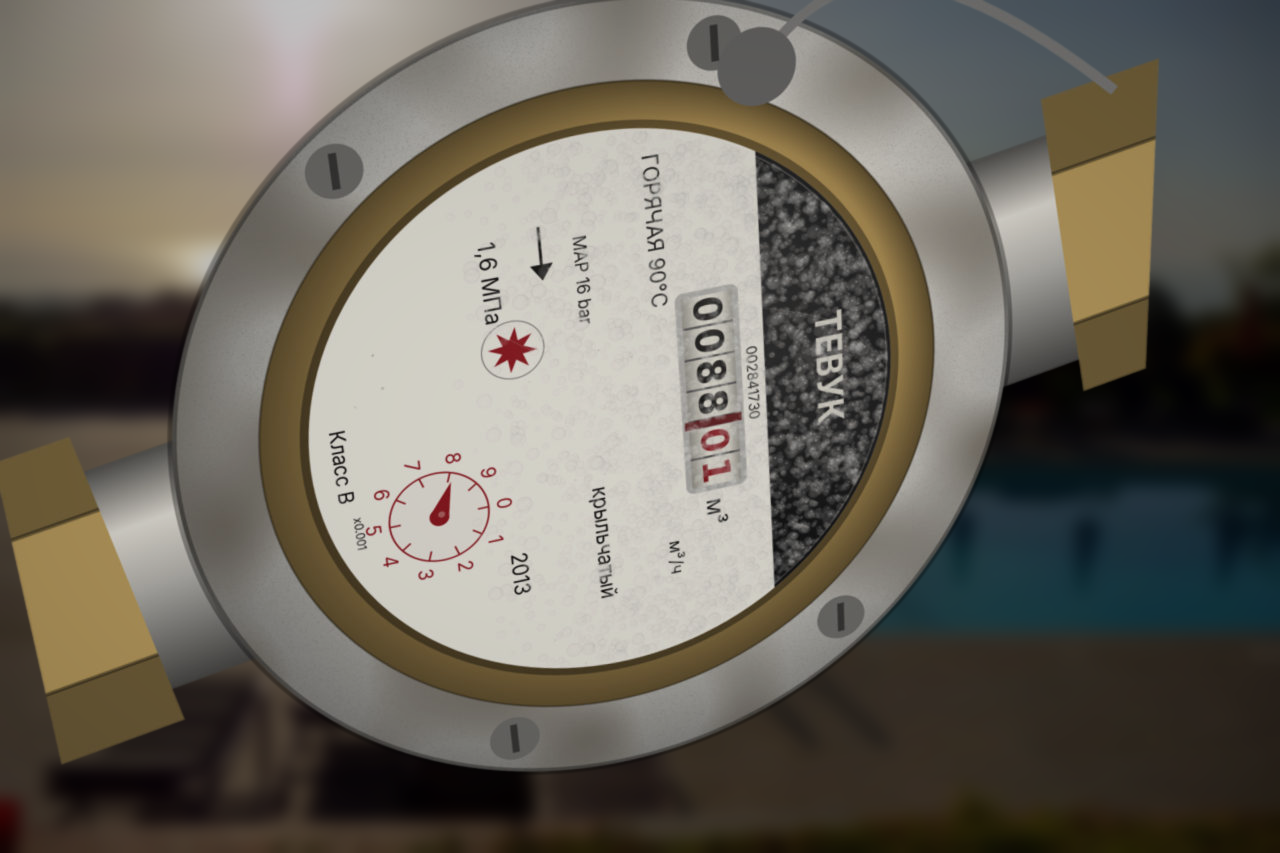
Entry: 88.018 m³
